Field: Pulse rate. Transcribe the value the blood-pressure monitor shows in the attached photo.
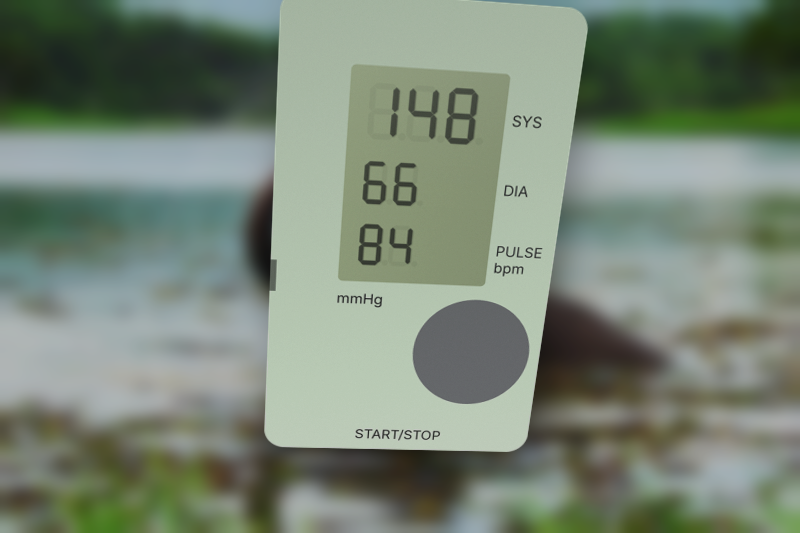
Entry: 84 bpm
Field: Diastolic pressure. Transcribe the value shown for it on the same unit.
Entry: 66 mmHg
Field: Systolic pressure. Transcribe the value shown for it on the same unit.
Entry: 148 mmHg
